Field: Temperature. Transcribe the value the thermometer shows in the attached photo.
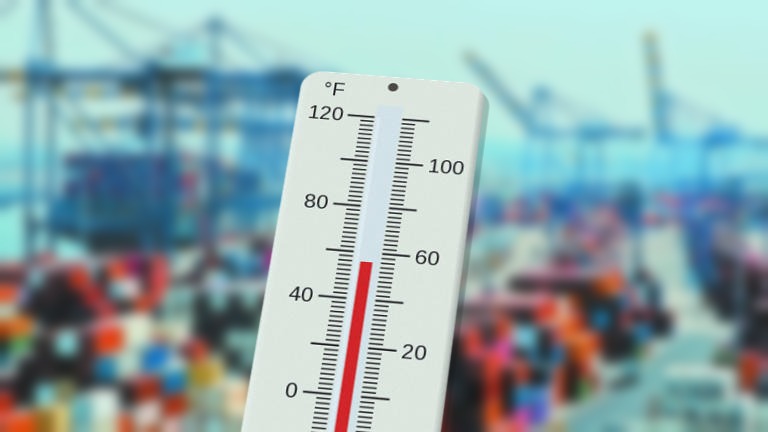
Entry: 56 °F
